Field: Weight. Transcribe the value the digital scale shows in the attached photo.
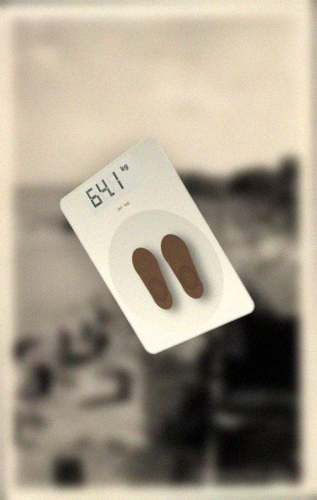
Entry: 64.1 kg
